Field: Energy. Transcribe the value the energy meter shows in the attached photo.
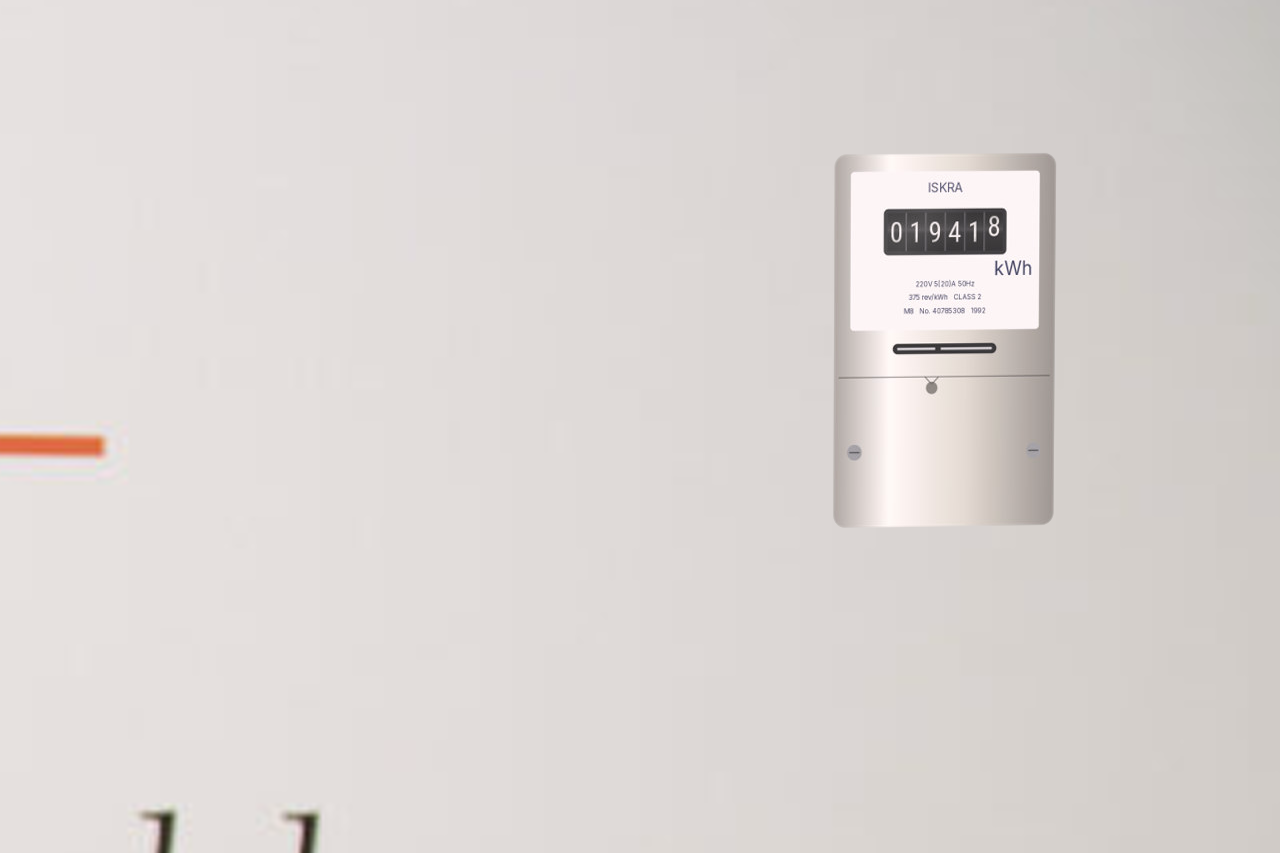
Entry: 19418 kWh
